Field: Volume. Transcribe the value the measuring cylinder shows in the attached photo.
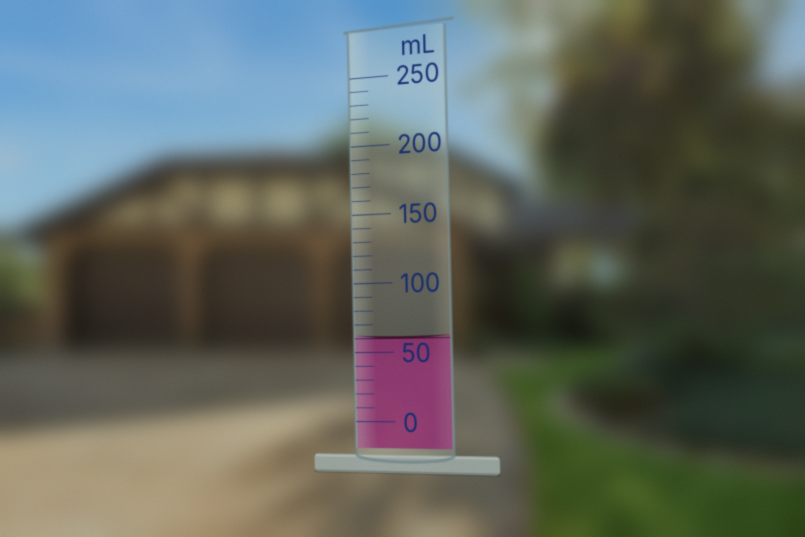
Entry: 60 mL
